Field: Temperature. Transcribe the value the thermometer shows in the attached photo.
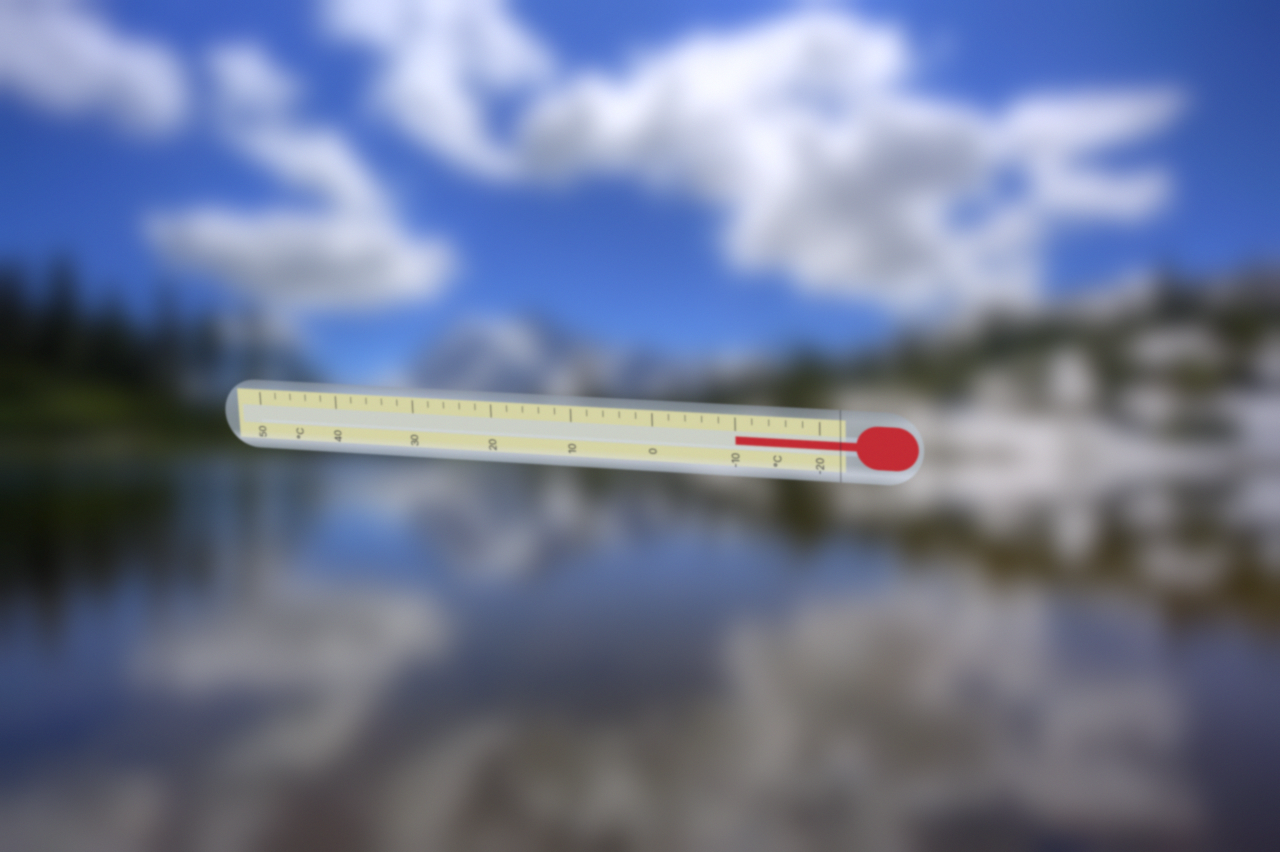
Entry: -10 °C
